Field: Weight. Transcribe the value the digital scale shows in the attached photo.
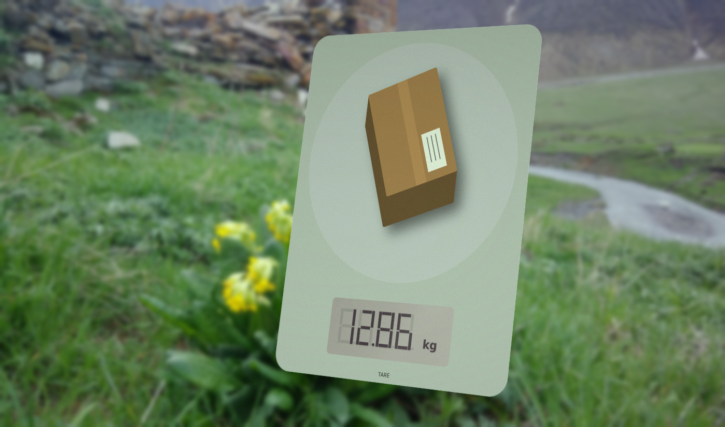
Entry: 12.86 kg
